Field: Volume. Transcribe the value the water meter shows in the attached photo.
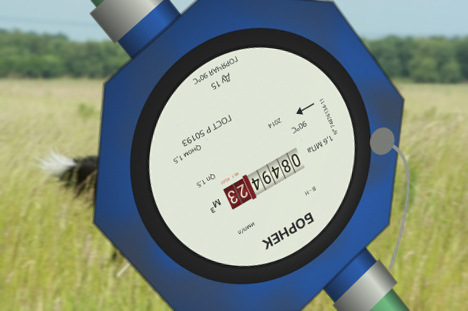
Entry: 8494.23 m³
